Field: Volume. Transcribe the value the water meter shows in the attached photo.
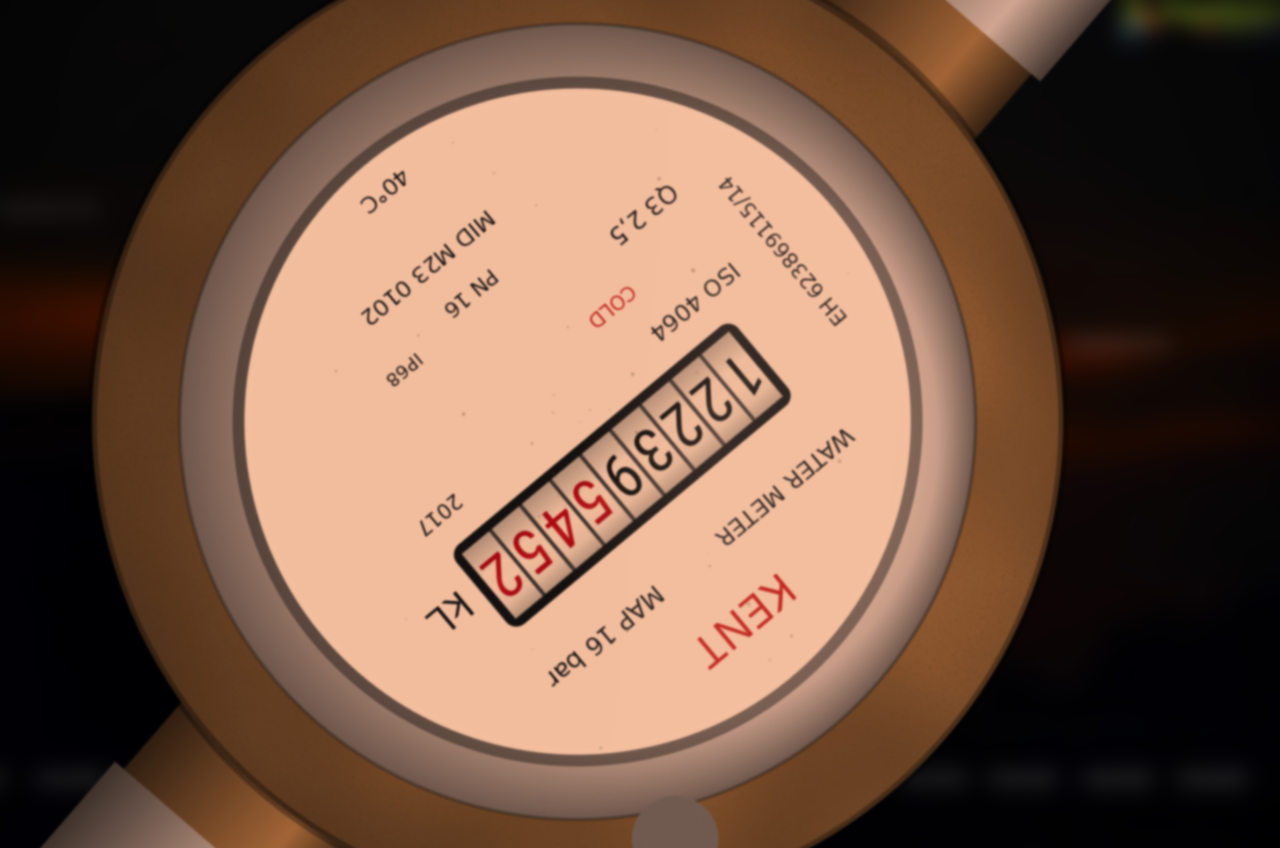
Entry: 12239.5452 kL
